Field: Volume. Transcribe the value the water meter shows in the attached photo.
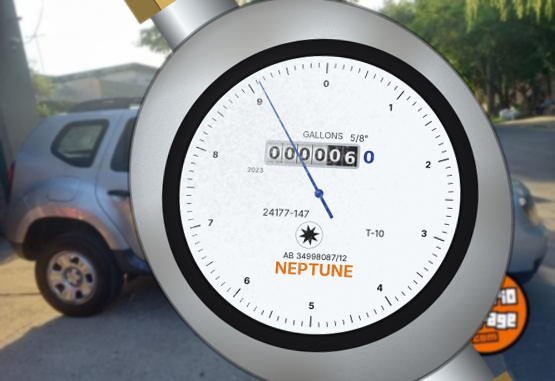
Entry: 59.1 gal
